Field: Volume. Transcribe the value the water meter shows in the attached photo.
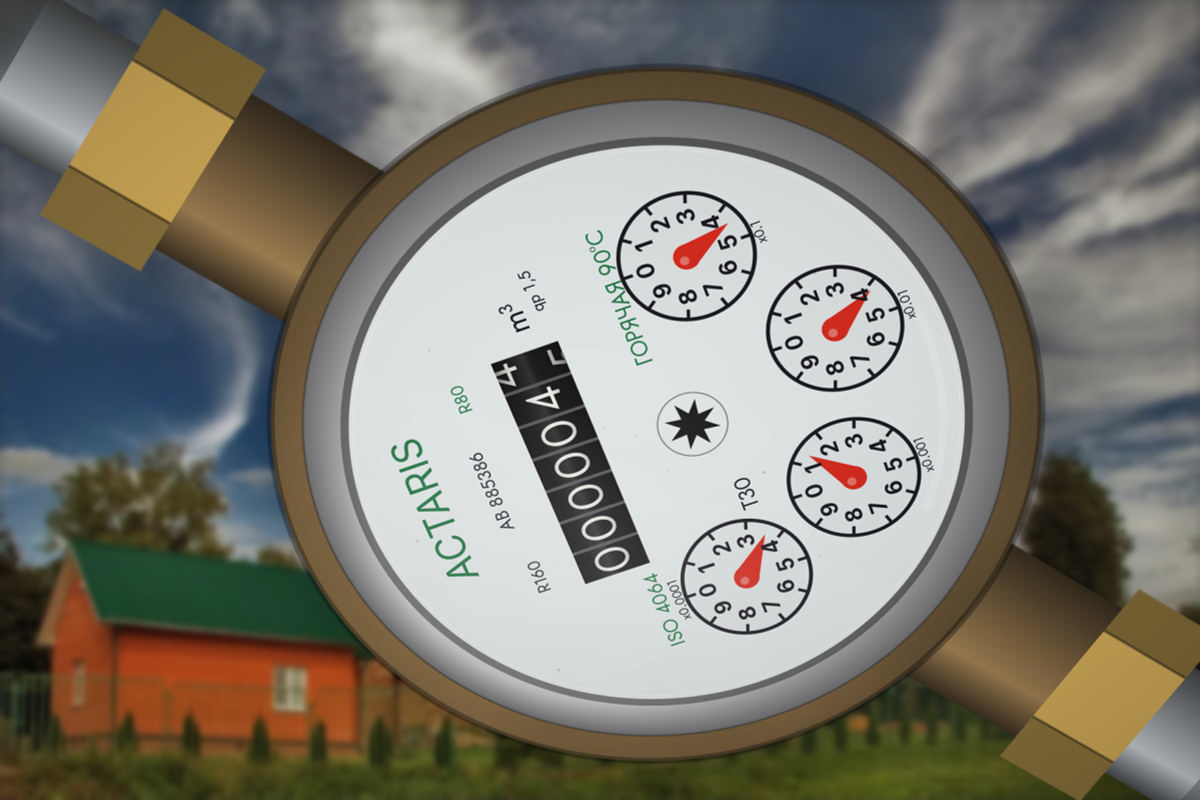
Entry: 44.4413 m³
